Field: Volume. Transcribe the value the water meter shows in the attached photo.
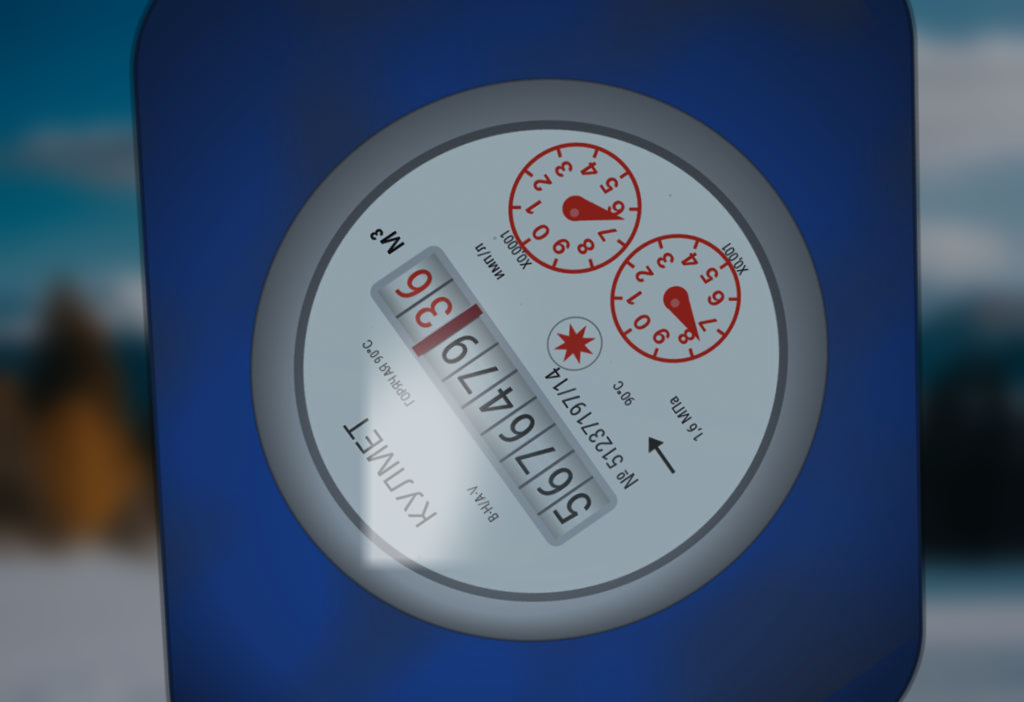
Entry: 5676479.3676 m³
